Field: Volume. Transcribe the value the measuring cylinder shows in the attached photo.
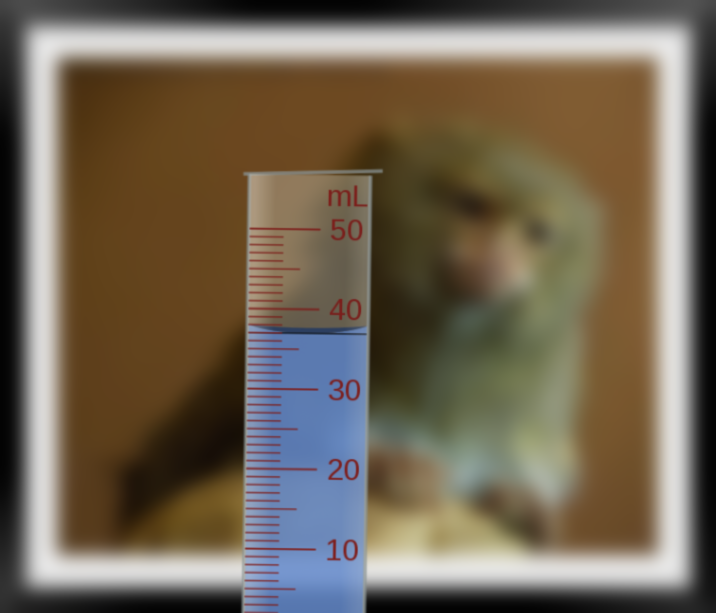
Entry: 37 mL
